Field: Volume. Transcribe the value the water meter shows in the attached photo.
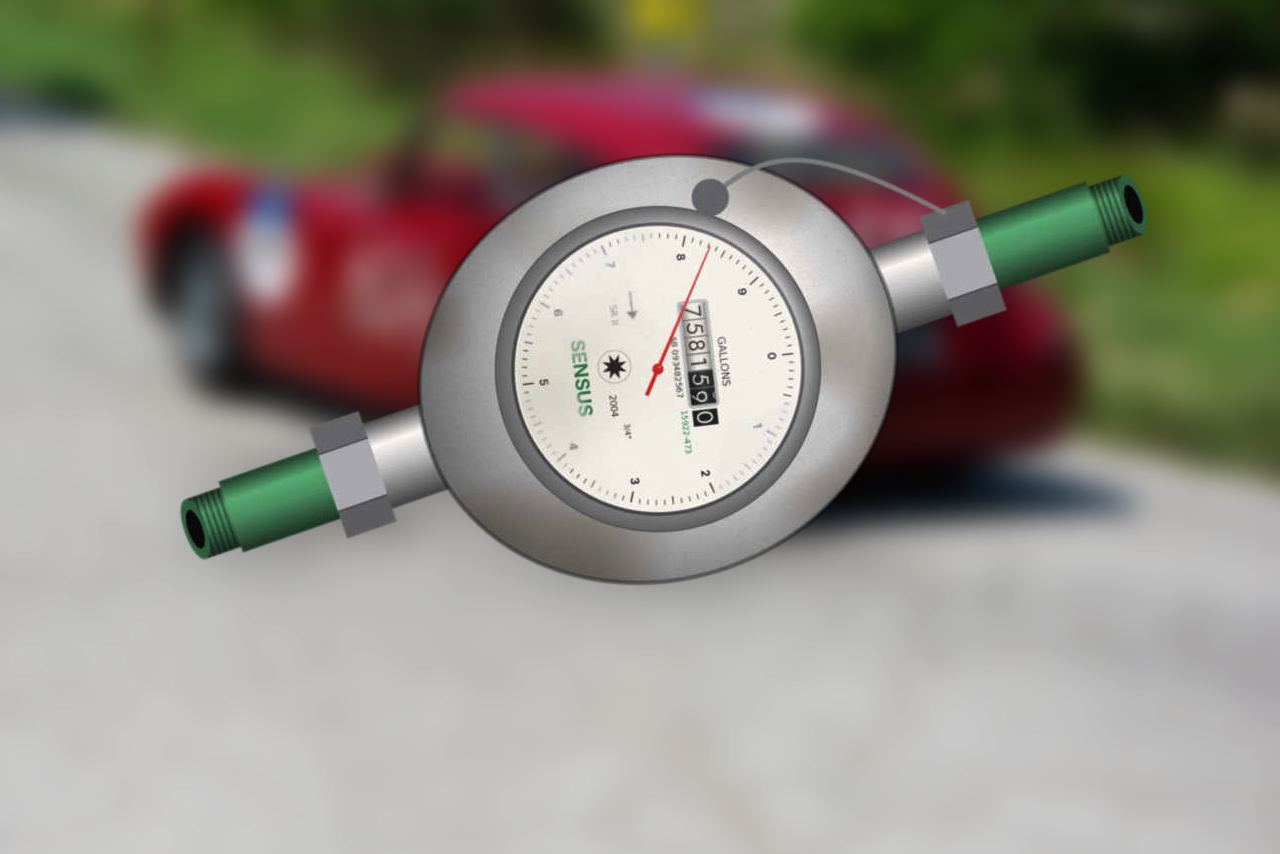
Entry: 7581588.3 gal
